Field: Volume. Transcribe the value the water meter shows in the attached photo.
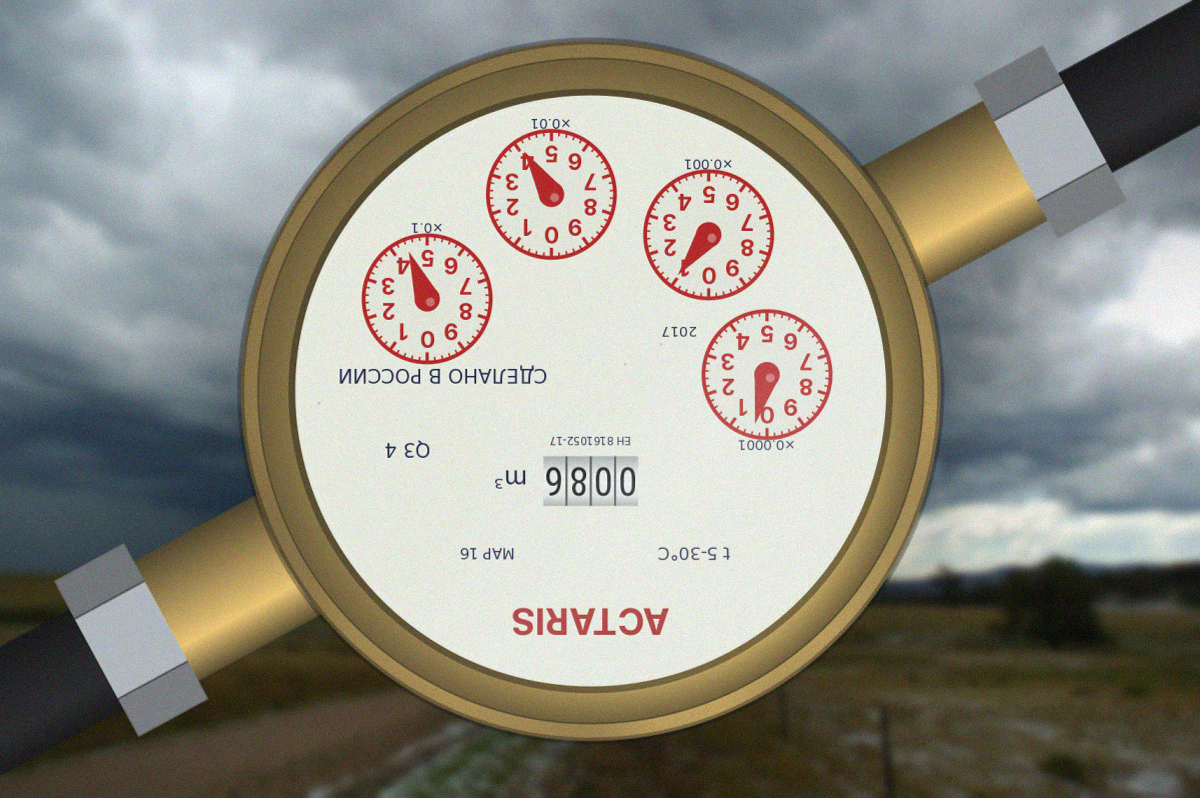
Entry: 86.4410 m³
